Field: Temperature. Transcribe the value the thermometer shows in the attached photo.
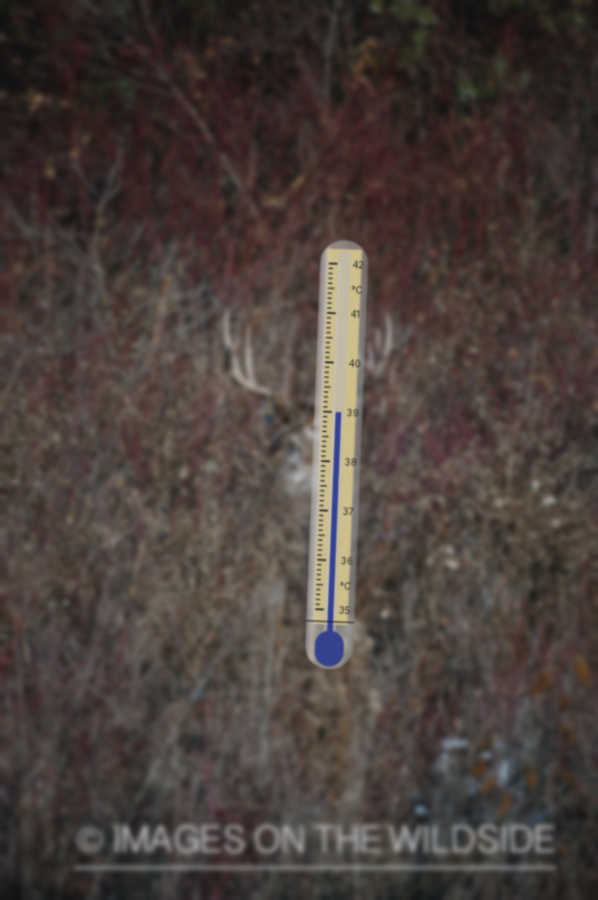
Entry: 39 °C
